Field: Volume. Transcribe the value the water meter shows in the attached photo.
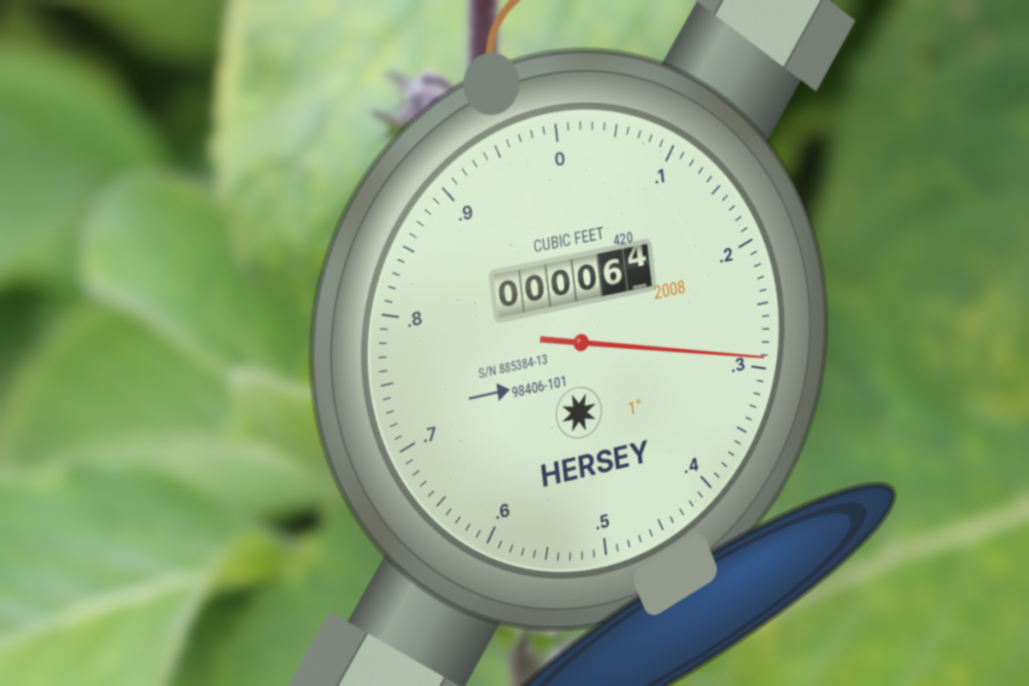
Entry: 64.29 ft³
